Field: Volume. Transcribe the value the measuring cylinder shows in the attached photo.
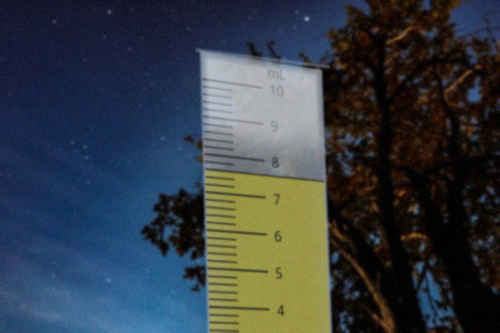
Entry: 7.6 mL
